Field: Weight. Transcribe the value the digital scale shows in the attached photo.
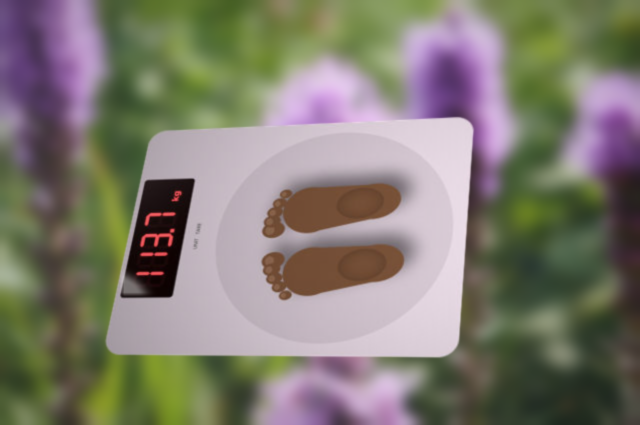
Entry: 113.7 kg
